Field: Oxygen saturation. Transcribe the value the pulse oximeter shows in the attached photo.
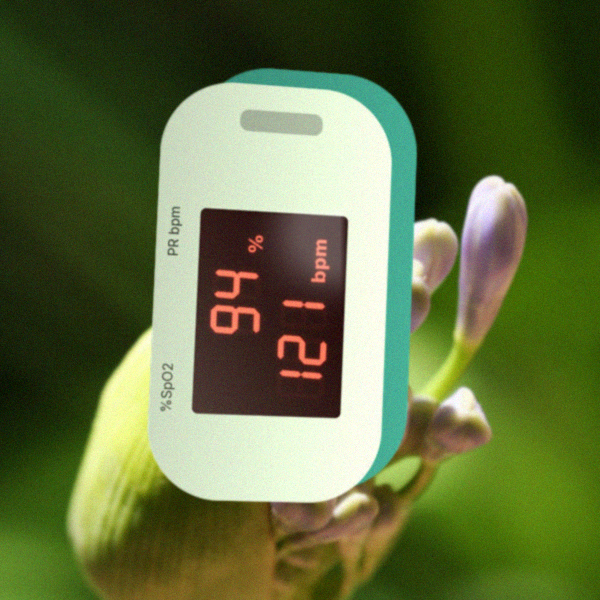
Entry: 94 %
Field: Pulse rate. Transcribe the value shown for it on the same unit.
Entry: 121 bpm
